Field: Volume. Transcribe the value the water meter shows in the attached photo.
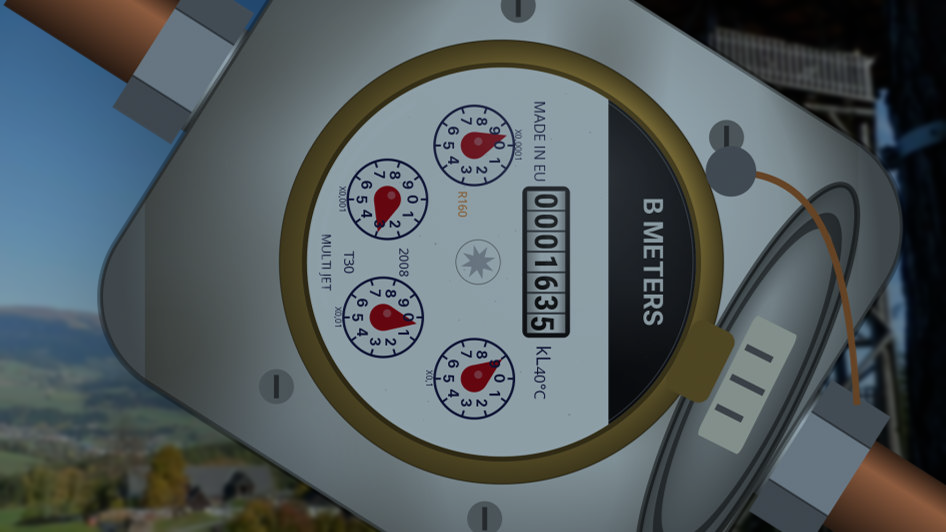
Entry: 1634.9029 kL
